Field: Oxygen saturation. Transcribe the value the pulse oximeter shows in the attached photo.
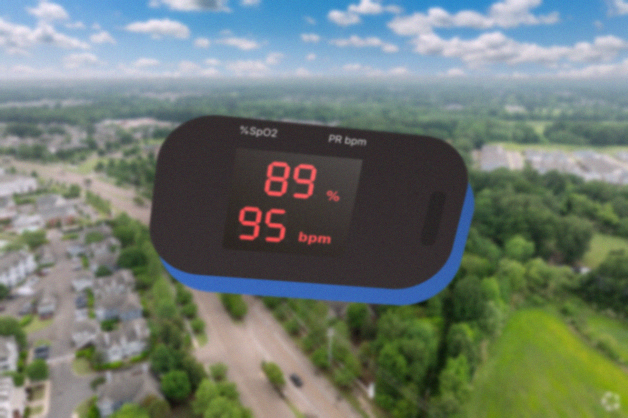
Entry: 89 %
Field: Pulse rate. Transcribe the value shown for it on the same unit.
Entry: 95 bpm
